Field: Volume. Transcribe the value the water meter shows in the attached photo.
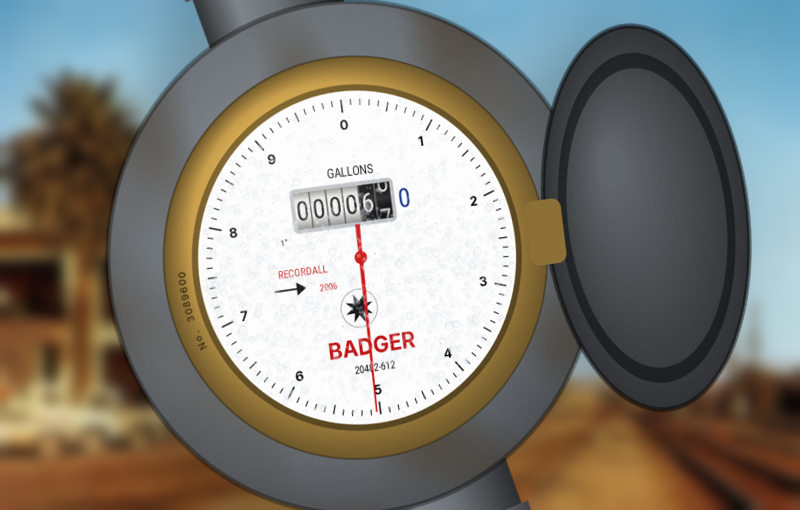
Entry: 665.0 gal
